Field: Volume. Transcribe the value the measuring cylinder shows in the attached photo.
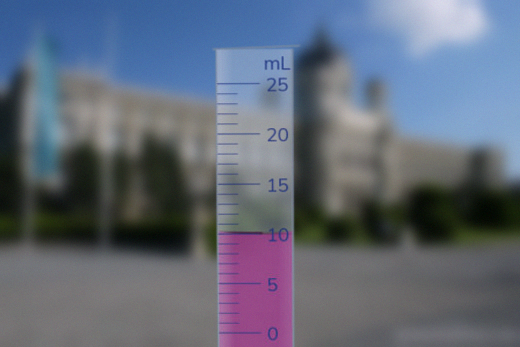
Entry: 10 mL
